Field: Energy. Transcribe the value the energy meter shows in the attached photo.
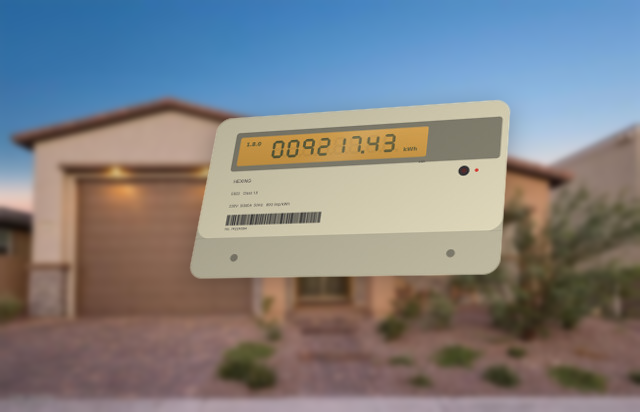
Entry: 9217.43 kWh
